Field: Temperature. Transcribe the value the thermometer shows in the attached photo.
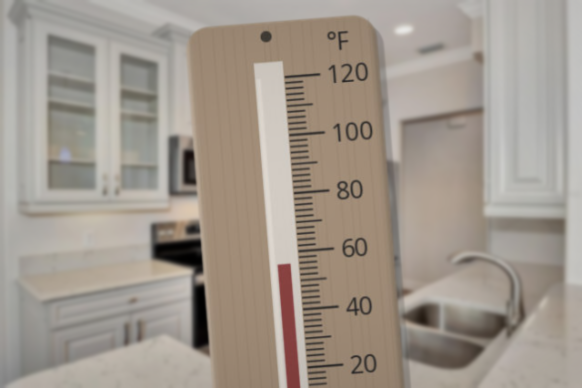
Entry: 56 °F
